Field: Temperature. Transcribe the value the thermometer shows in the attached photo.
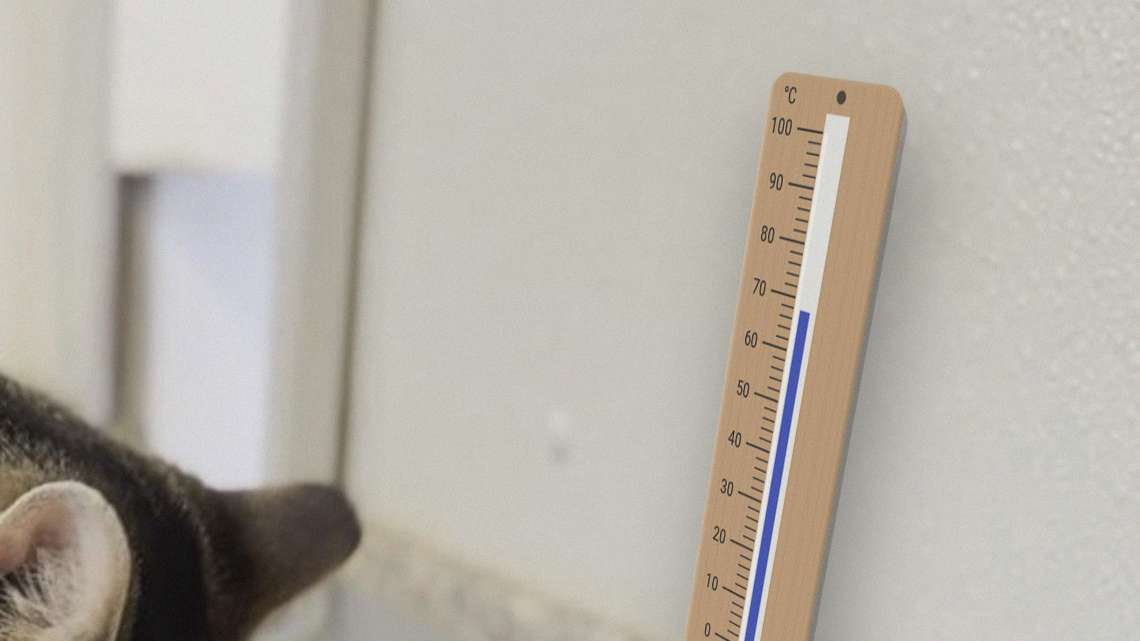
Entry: 68 °C
